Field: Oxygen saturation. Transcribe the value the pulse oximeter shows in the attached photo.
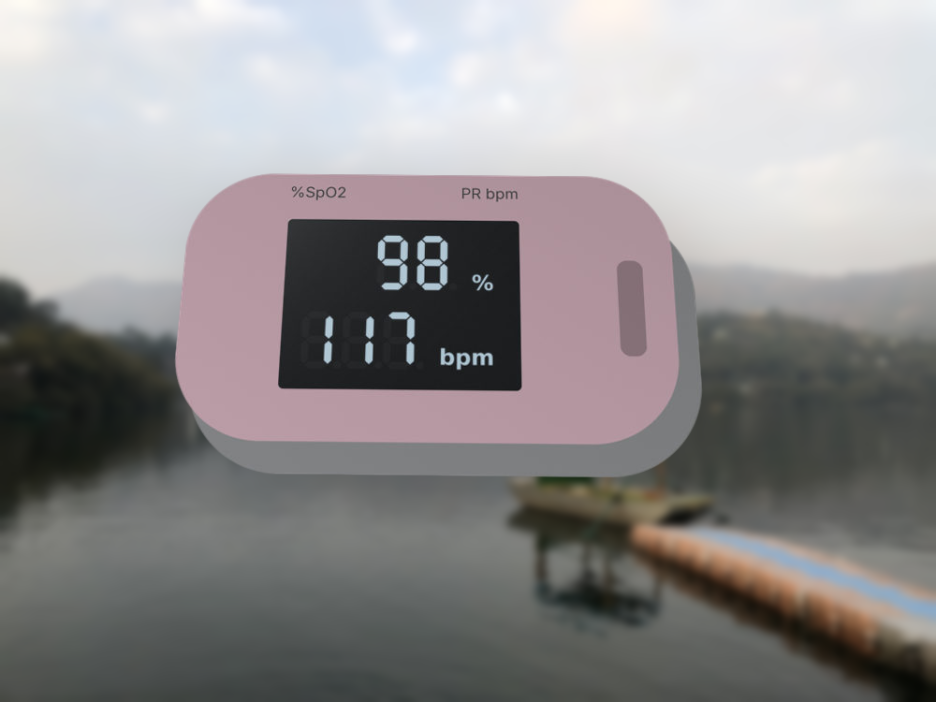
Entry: 98 %
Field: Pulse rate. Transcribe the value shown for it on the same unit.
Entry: 117 bpm
